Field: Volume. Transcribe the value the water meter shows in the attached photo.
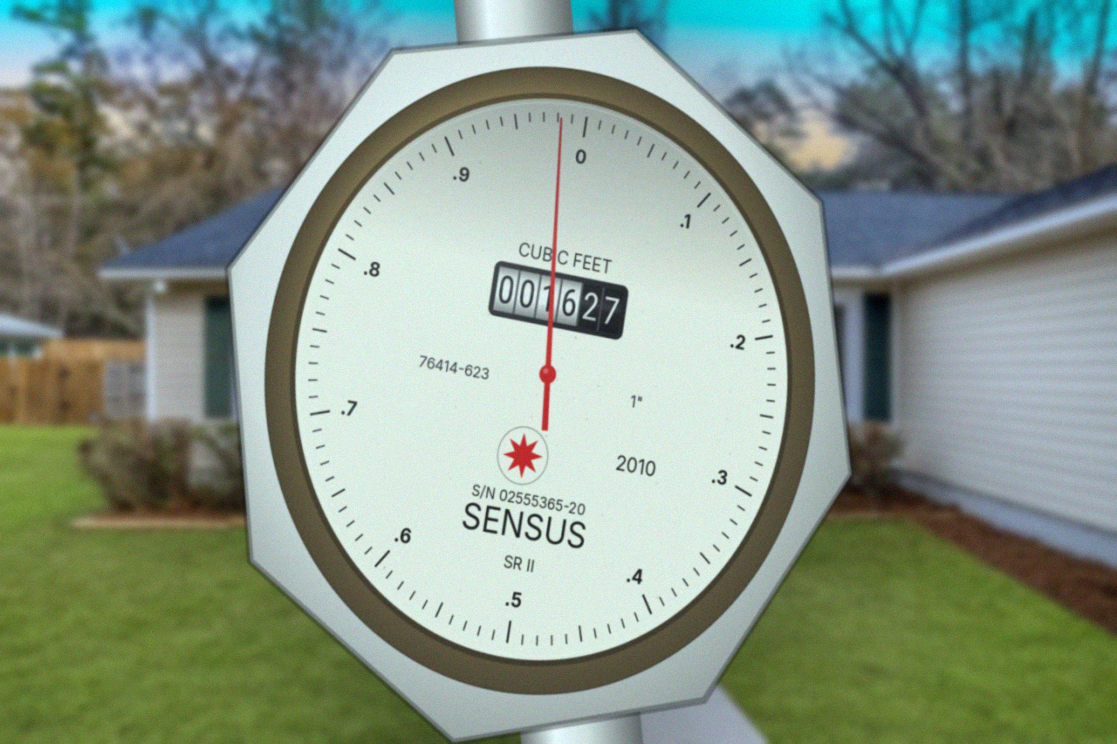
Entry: 1626.98 ft³
